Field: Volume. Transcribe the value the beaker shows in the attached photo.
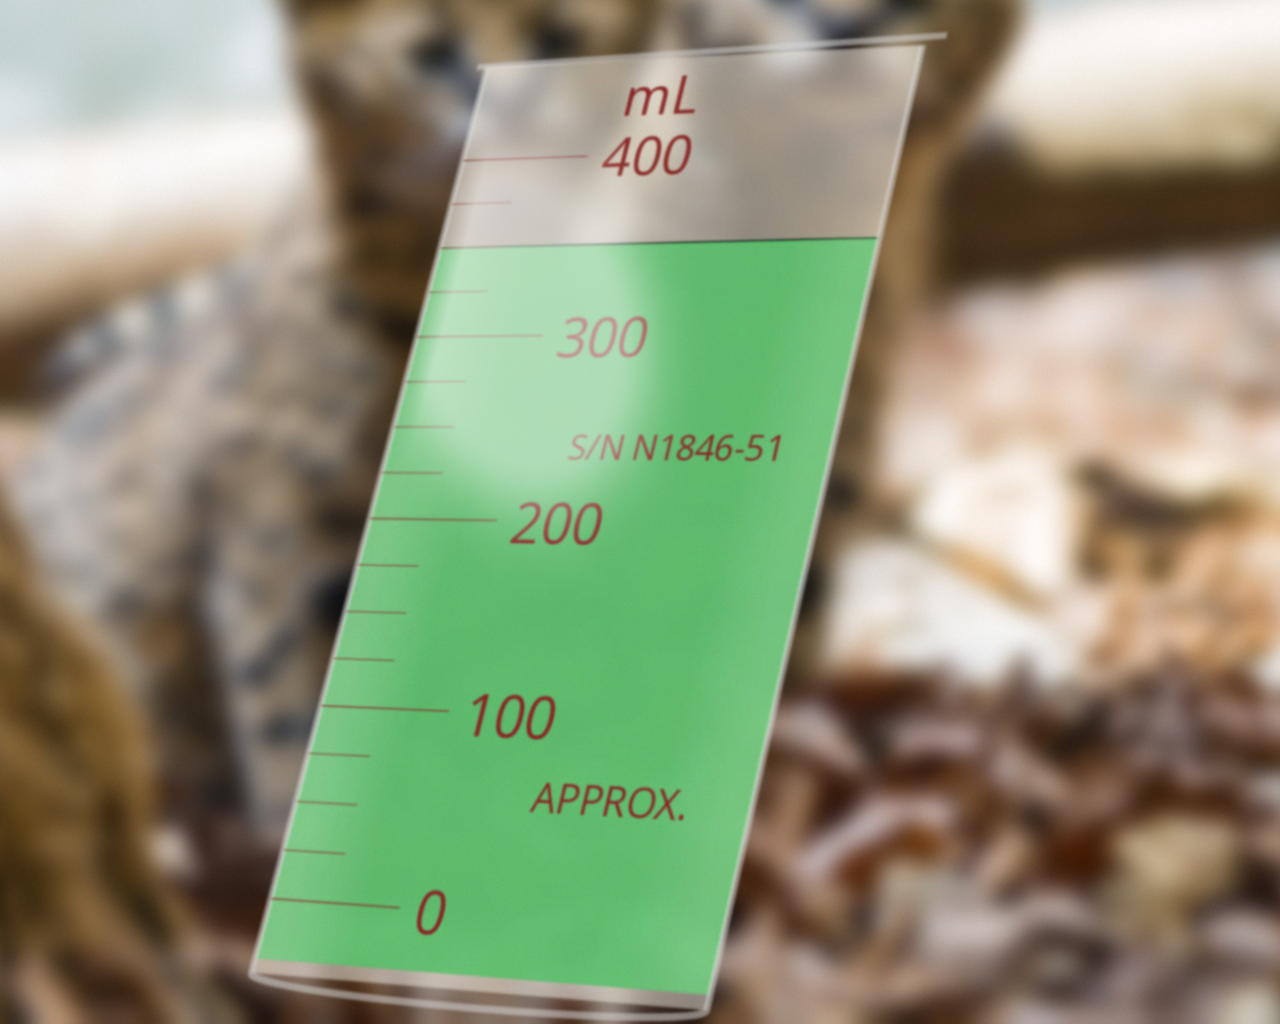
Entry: 350 mL
